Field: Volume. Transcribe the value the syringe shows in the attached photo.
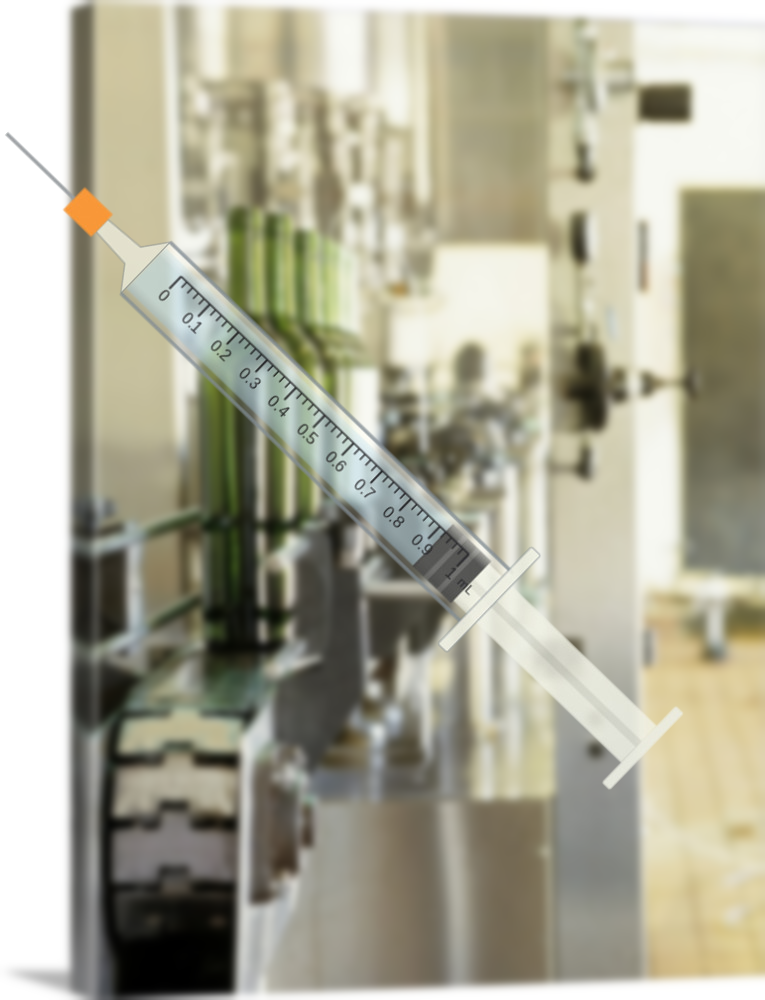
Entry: 0.92 mL
